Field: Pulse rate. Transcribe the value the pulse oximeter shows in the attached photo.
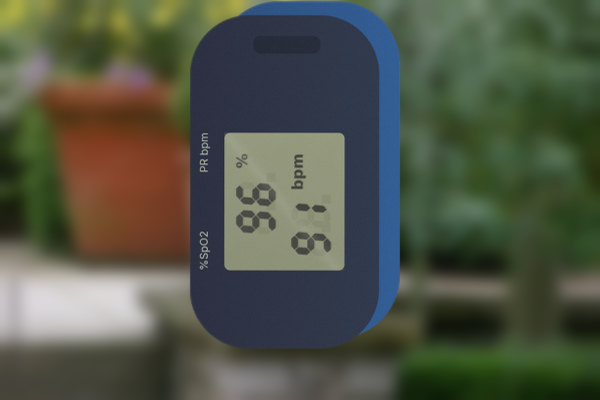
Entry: 91 bpm
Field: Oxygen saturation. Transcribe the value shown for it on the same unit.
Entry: 96 %
